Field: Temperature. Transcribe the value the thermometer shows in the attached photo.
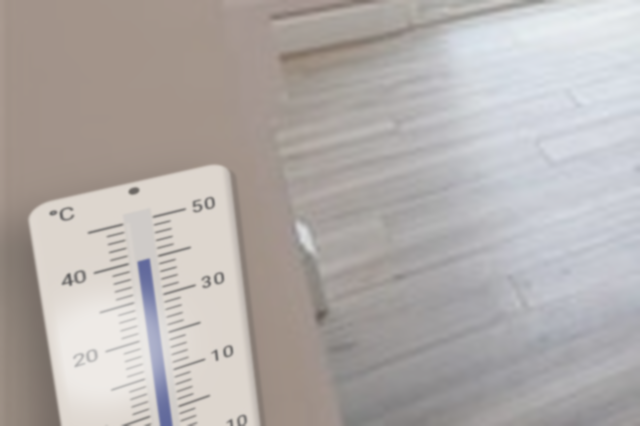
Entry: 40 °C
